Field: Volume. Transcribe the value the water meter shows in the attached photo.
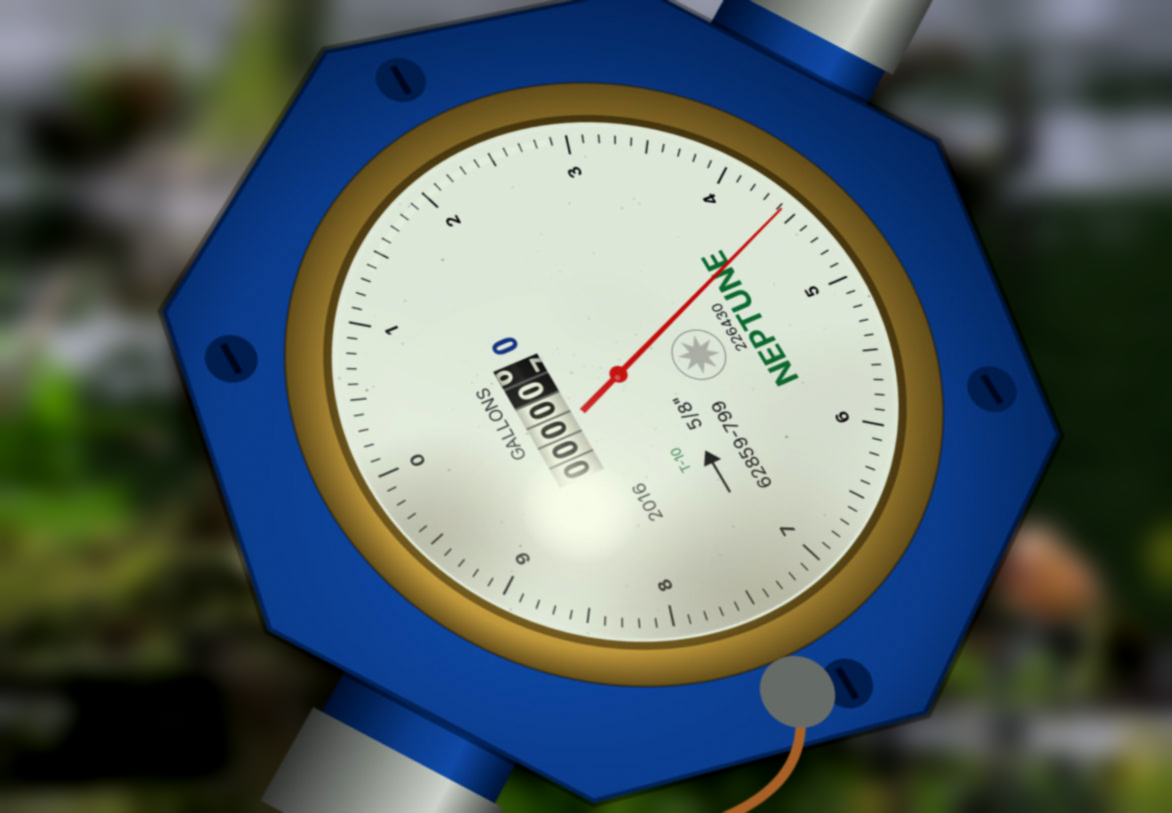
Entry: 64.4 gal
